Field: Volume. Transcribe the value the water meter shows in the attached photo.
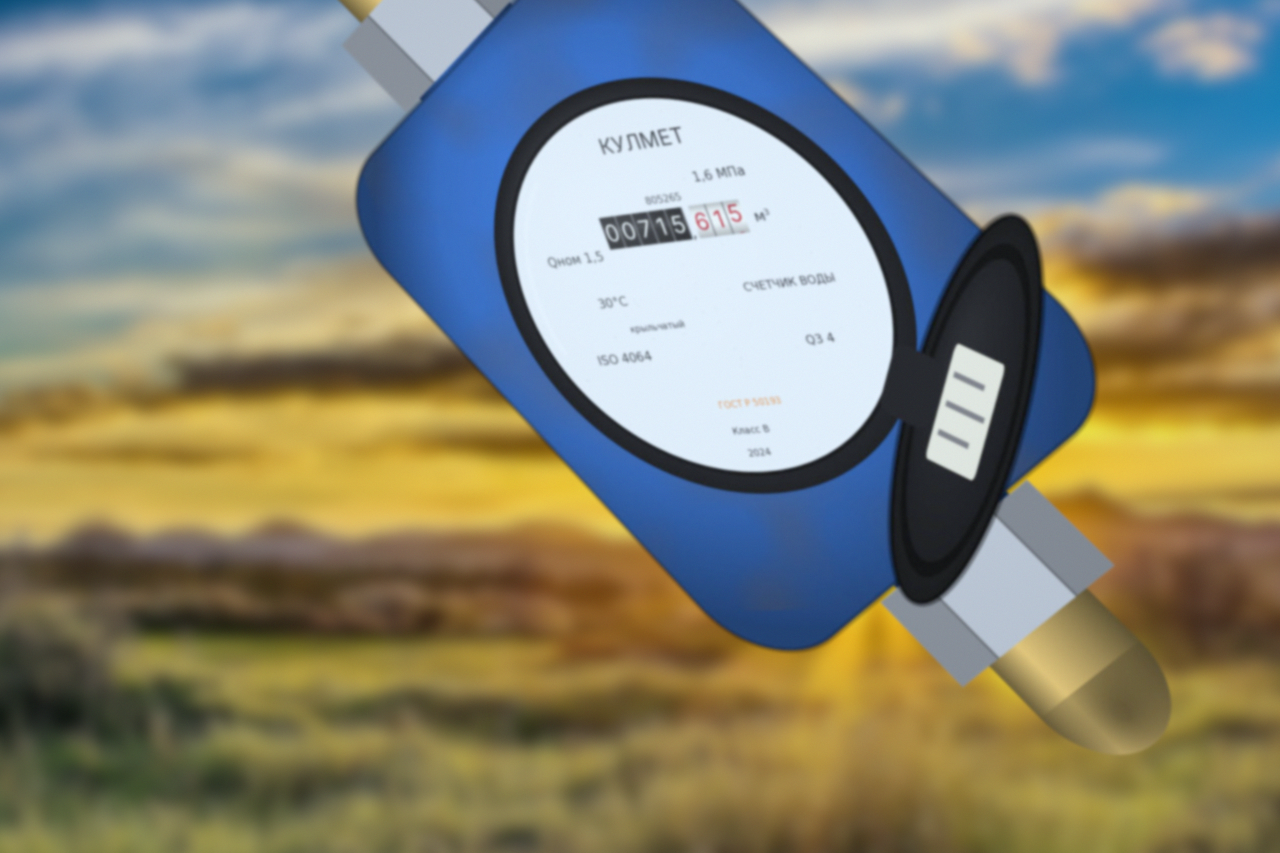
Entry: 715.615 m³
